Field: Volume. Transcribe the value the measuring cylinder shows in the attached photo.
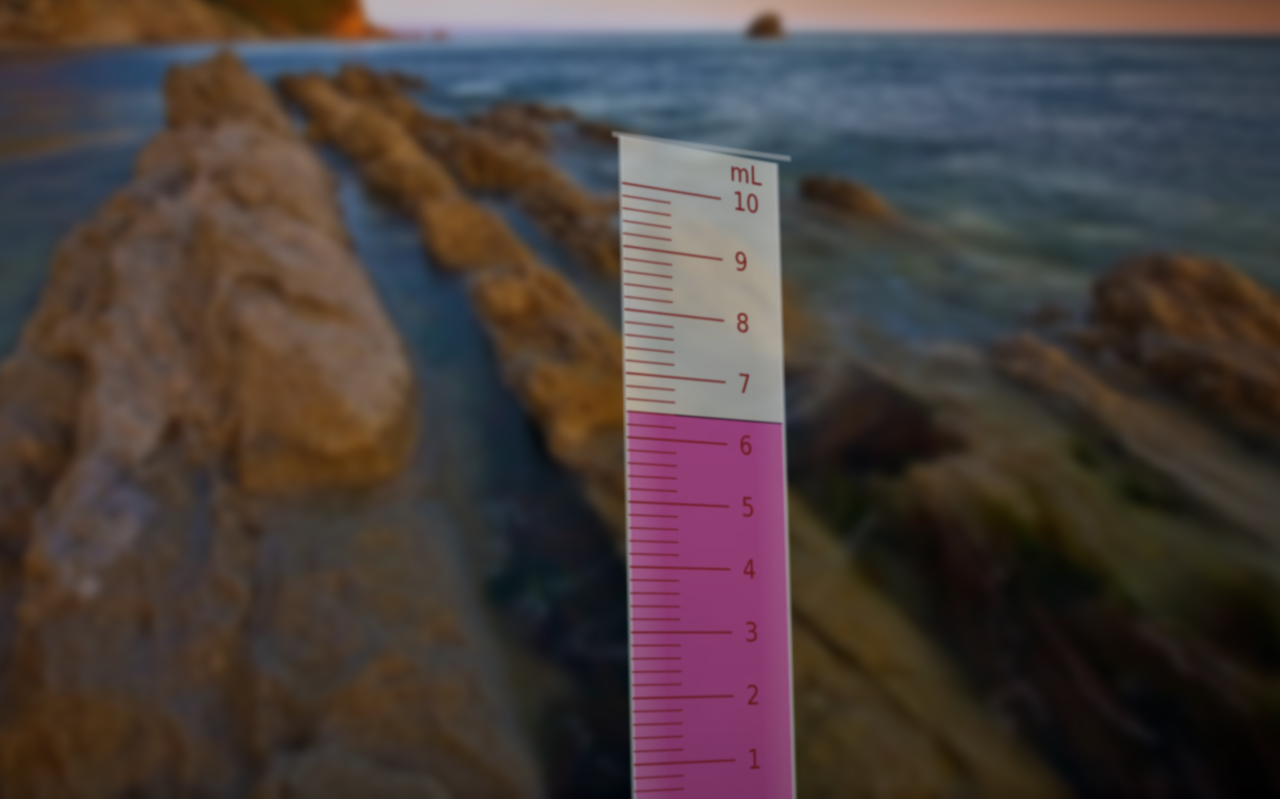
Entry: 6.4 mL
